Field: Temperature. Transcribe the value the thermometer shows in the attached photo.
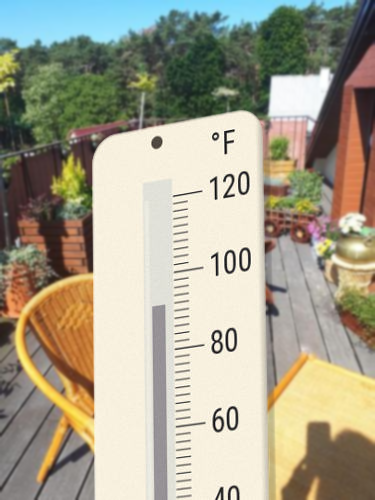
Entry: 92 °F
